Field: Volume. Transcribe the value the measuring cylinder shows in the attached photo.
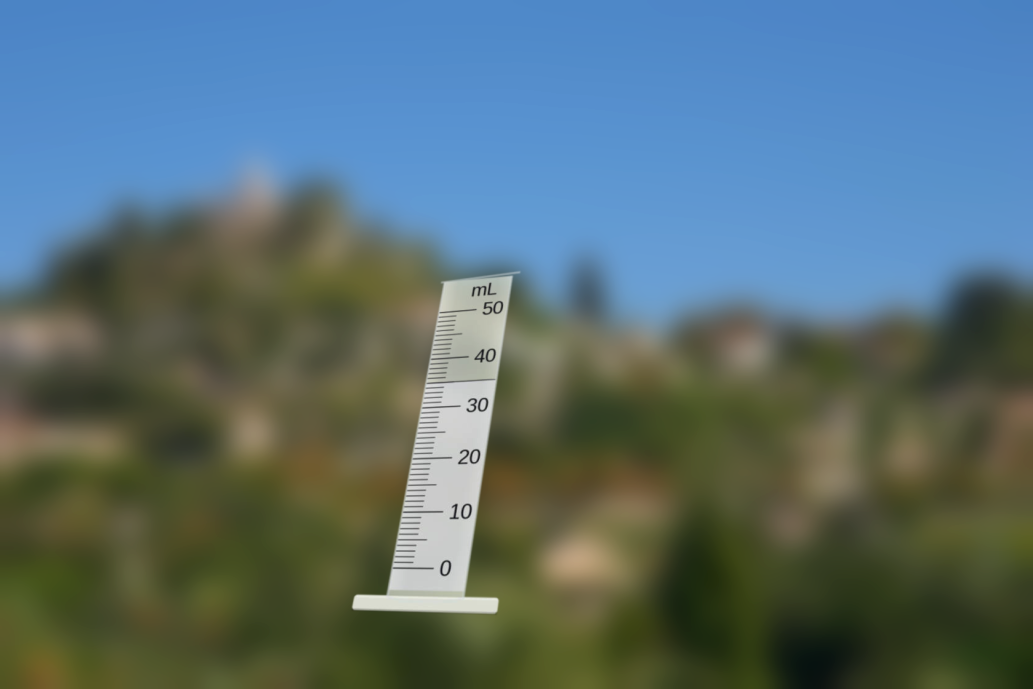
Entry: 35 mL
